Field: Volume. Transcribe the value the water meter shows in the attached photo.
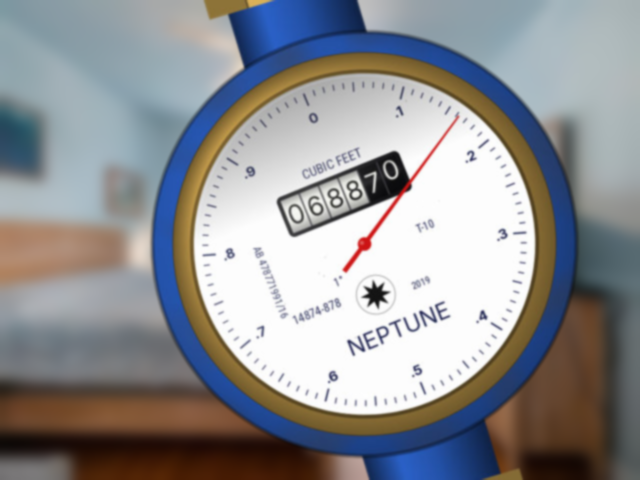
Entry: 68870.16 ft³
